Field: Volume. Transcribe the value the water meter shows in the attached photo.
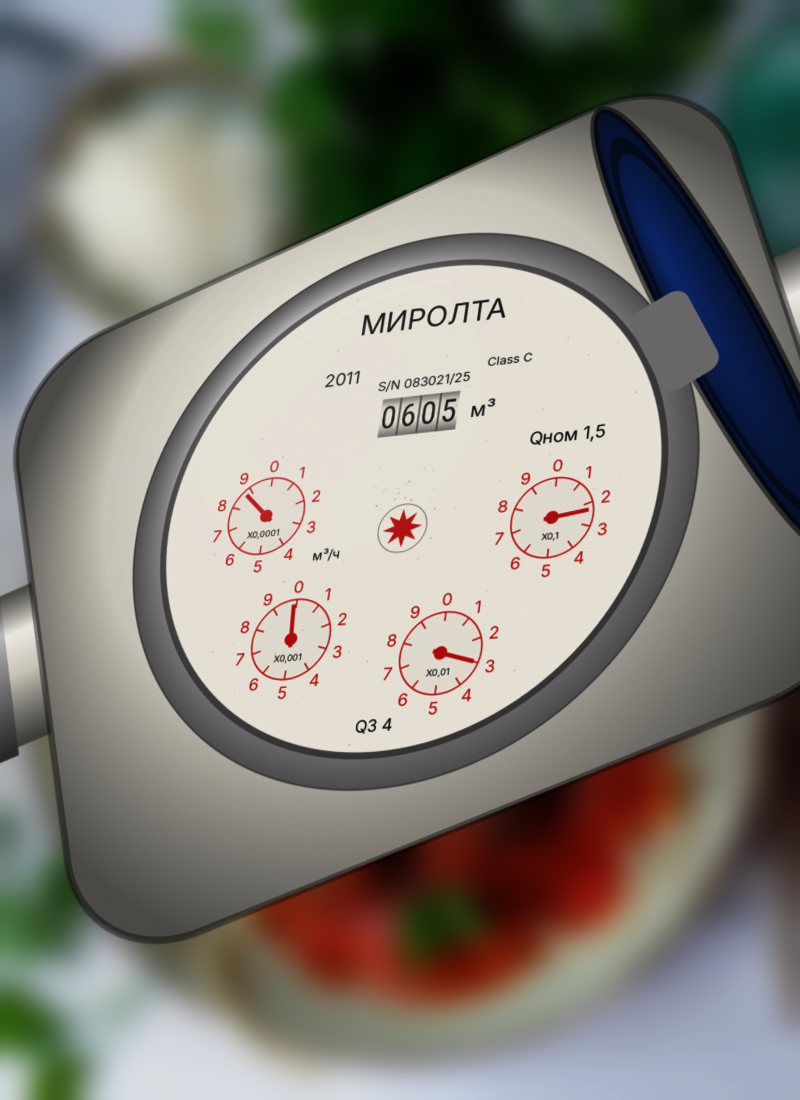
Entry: 605.2298 m³
